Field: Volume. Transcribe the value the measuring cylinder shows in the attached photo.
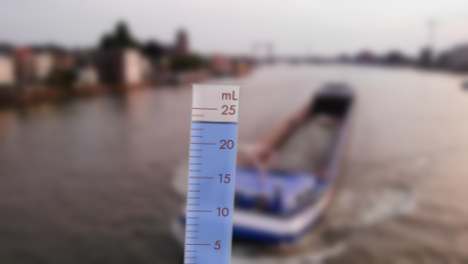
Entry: 23 mL
